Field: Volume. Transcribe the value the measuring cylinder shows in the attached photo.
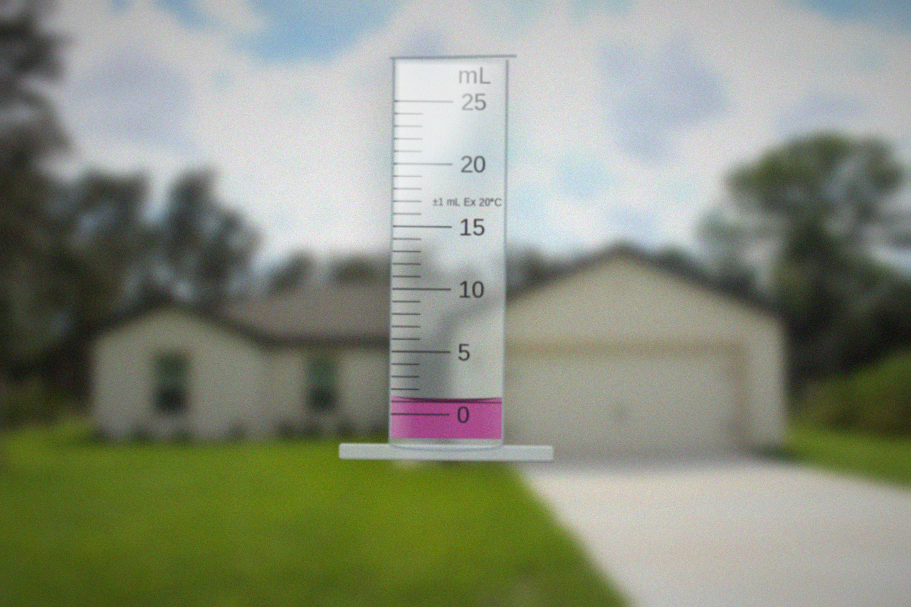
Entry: 1 mL
